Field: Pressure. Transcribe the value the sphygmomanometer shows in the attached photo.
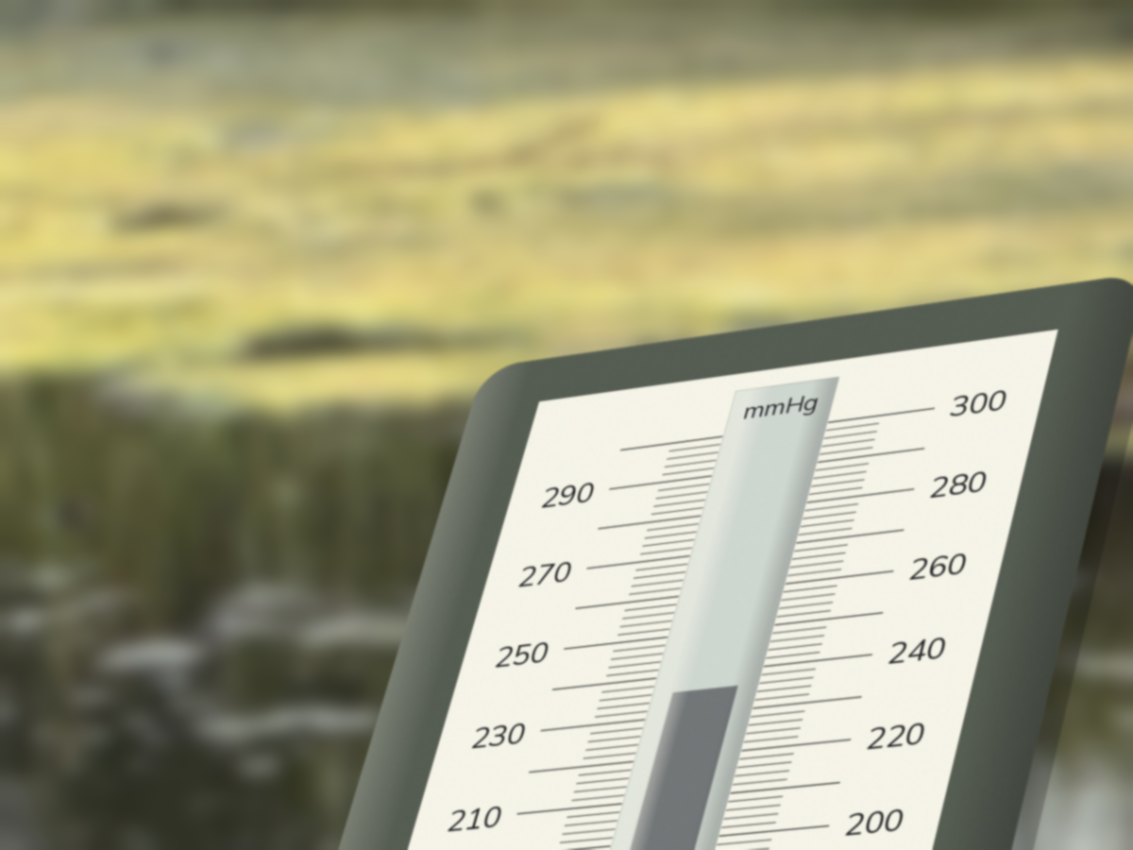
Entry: 236 mmHg
